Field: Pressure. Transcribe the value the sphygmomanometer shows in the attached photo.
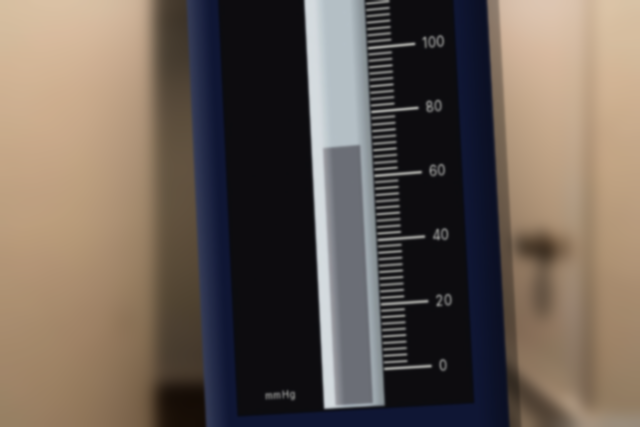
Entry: 70 mmHg
